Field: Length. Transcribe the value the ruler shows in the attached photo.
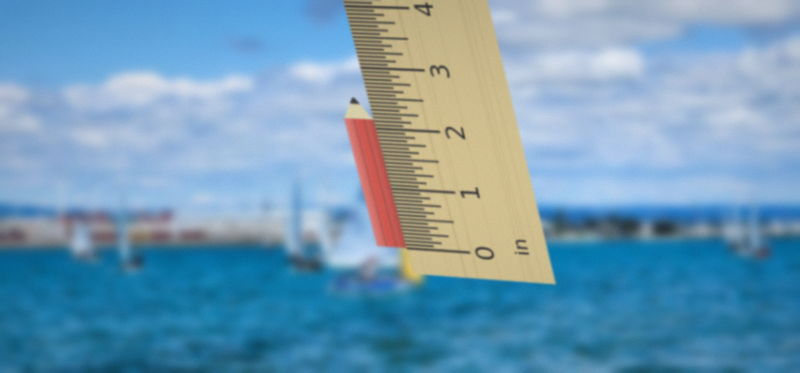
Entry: 2.5 in
